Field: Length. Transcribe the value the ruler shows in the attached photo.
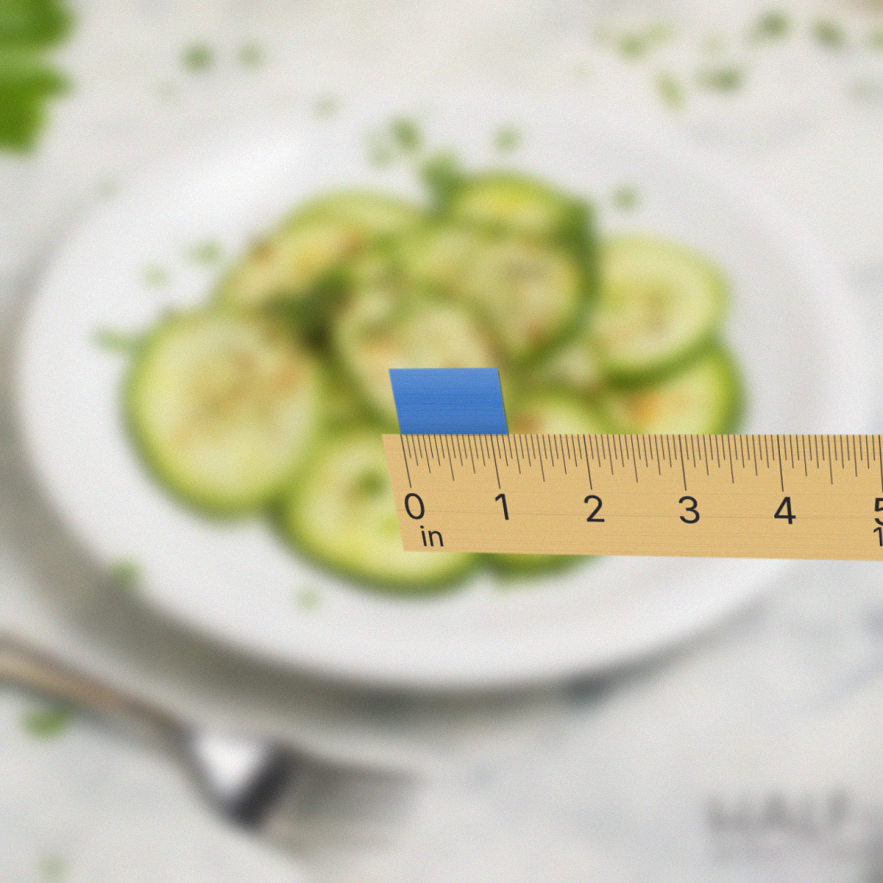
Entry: 1.1875 in
